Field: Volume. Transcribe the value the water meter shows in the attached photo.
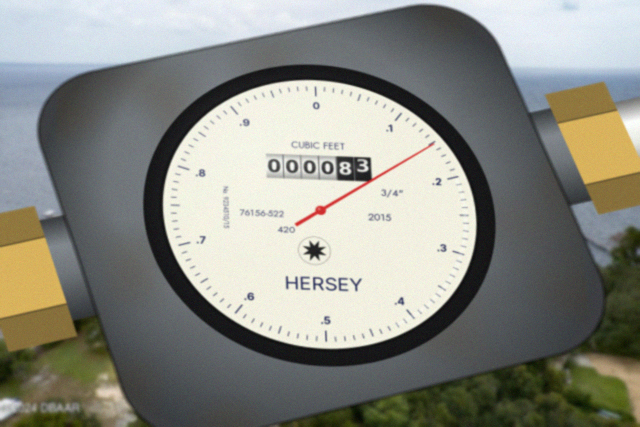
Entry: 83.15 ft³
